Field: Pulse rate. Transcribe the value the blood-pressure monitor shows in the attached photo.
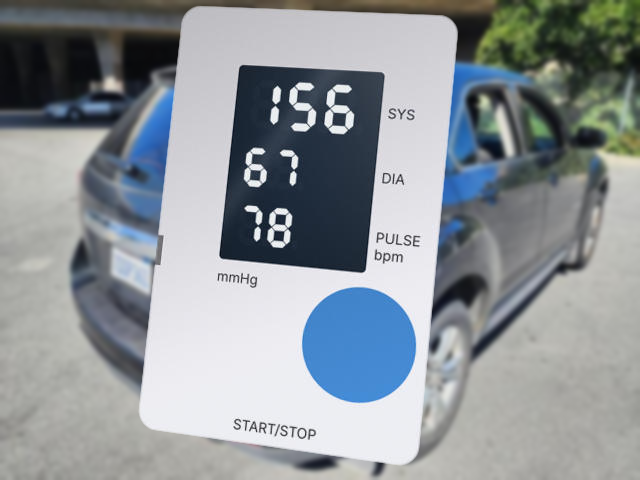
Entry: 78 bpm
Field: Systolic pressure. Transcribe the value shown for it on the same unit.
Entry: 156 mmHg
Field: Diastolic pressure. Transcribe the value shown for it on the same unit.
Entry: 67 mmHg
